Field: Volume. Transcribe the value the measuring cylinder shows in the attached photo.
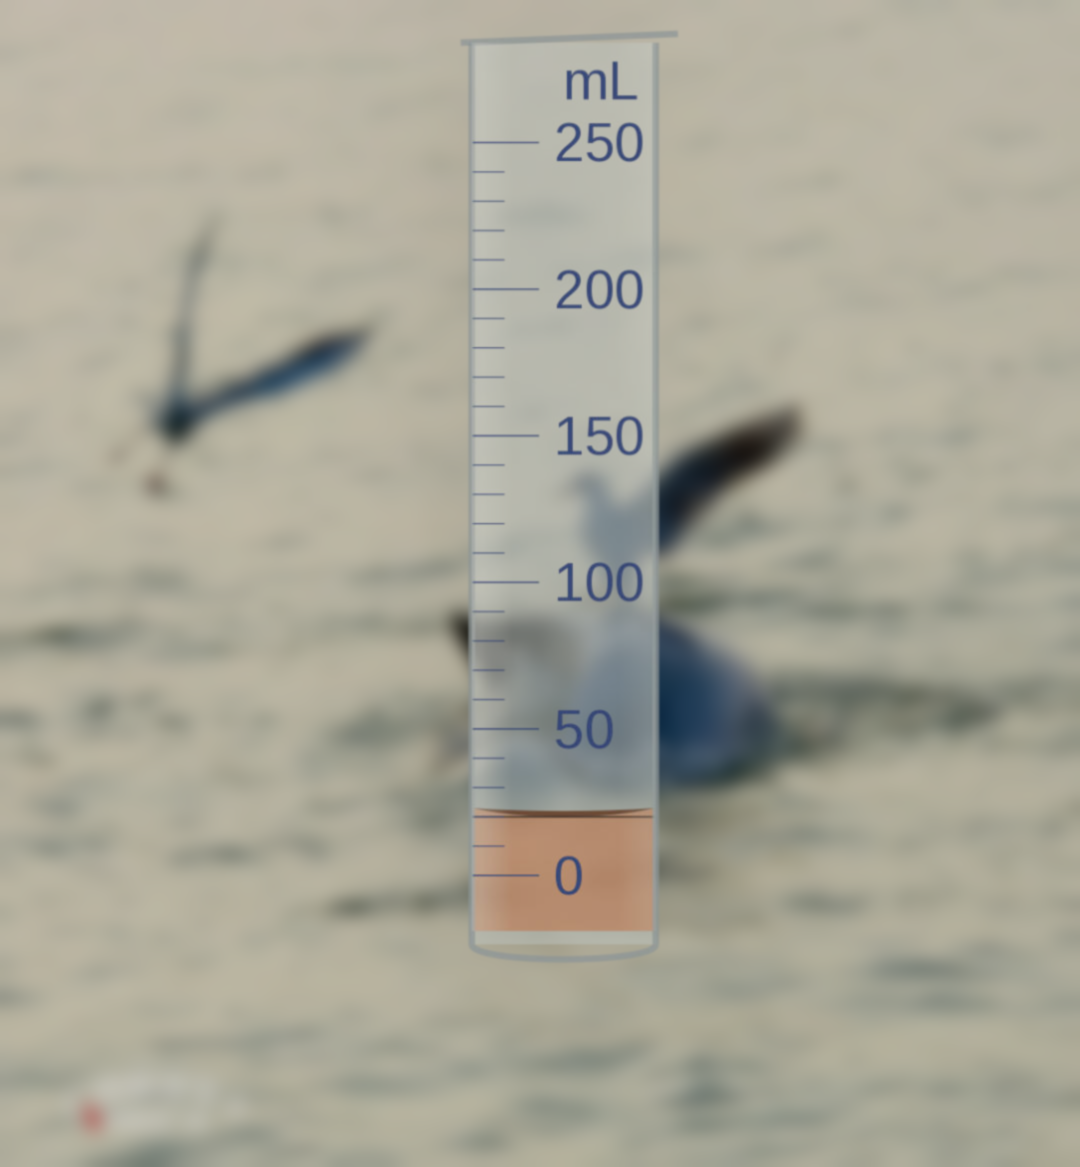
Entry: 20 mL
